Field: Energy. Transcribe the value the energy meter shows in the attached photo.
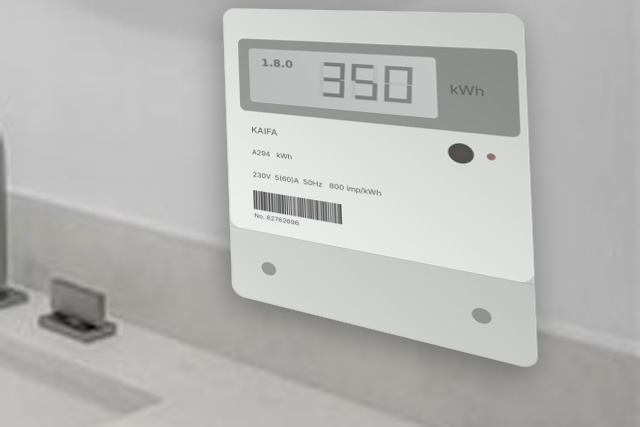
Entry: 350 kWh
